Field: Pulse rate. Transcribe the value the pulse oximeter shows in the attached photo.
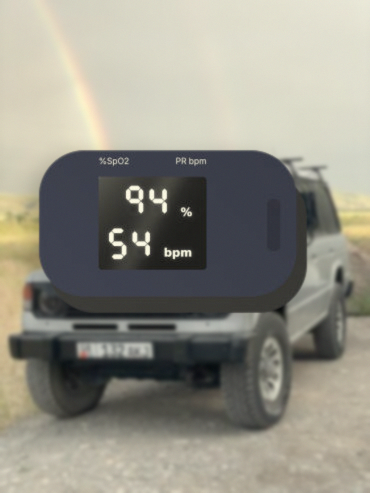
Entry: 54 bpm
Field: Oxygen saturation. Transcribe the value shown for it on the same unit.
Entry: 94 %
